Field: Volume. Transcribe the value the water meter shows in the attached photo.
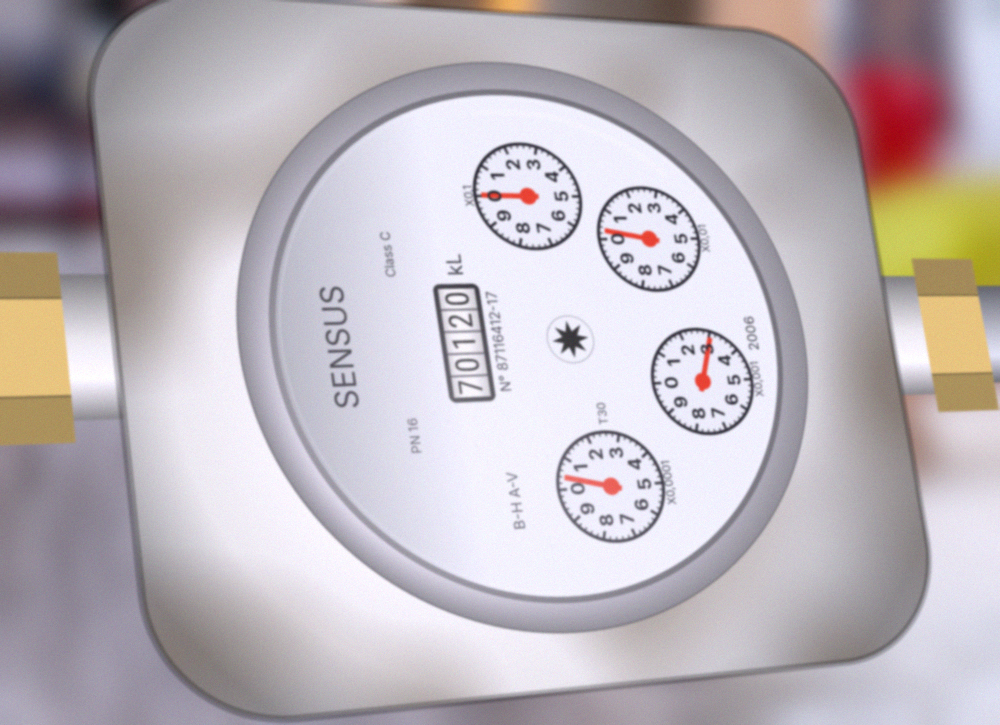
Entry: 70120.0030 kL
